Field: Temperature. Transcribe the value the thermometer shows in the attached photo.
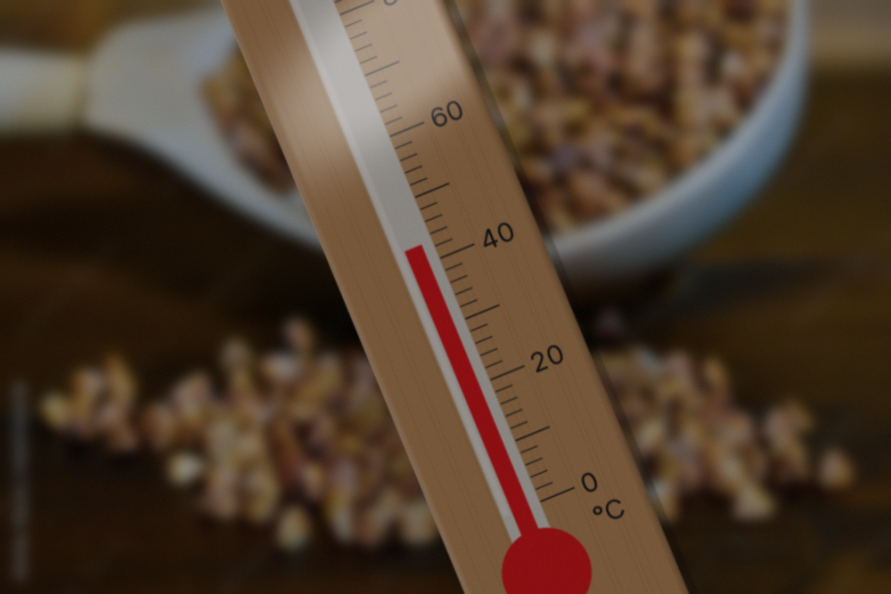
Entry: 43 °C
